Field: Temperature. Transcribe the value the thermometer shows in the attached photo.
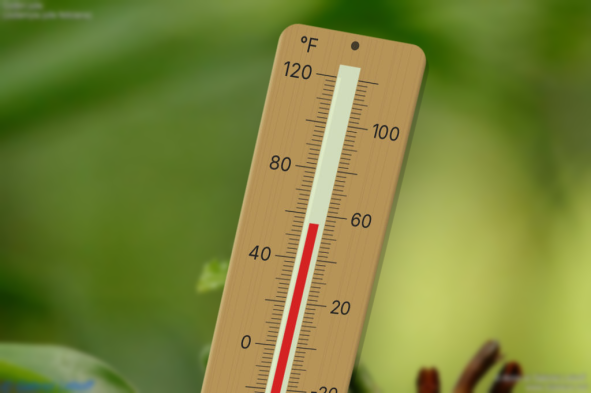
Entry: 56 °F
